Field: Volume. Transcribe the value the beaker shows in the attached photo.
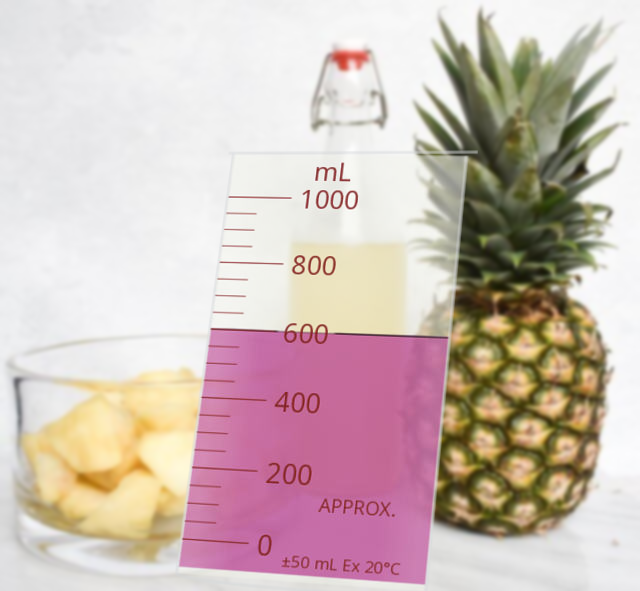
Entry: 600 mL
